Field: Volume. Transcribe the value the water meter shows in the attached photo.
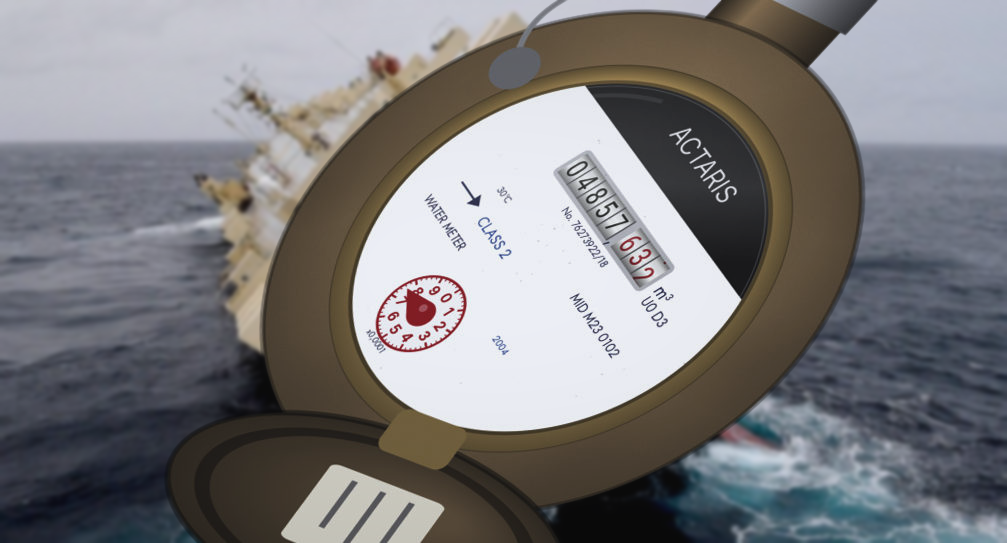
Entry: 4857.6317 m³
